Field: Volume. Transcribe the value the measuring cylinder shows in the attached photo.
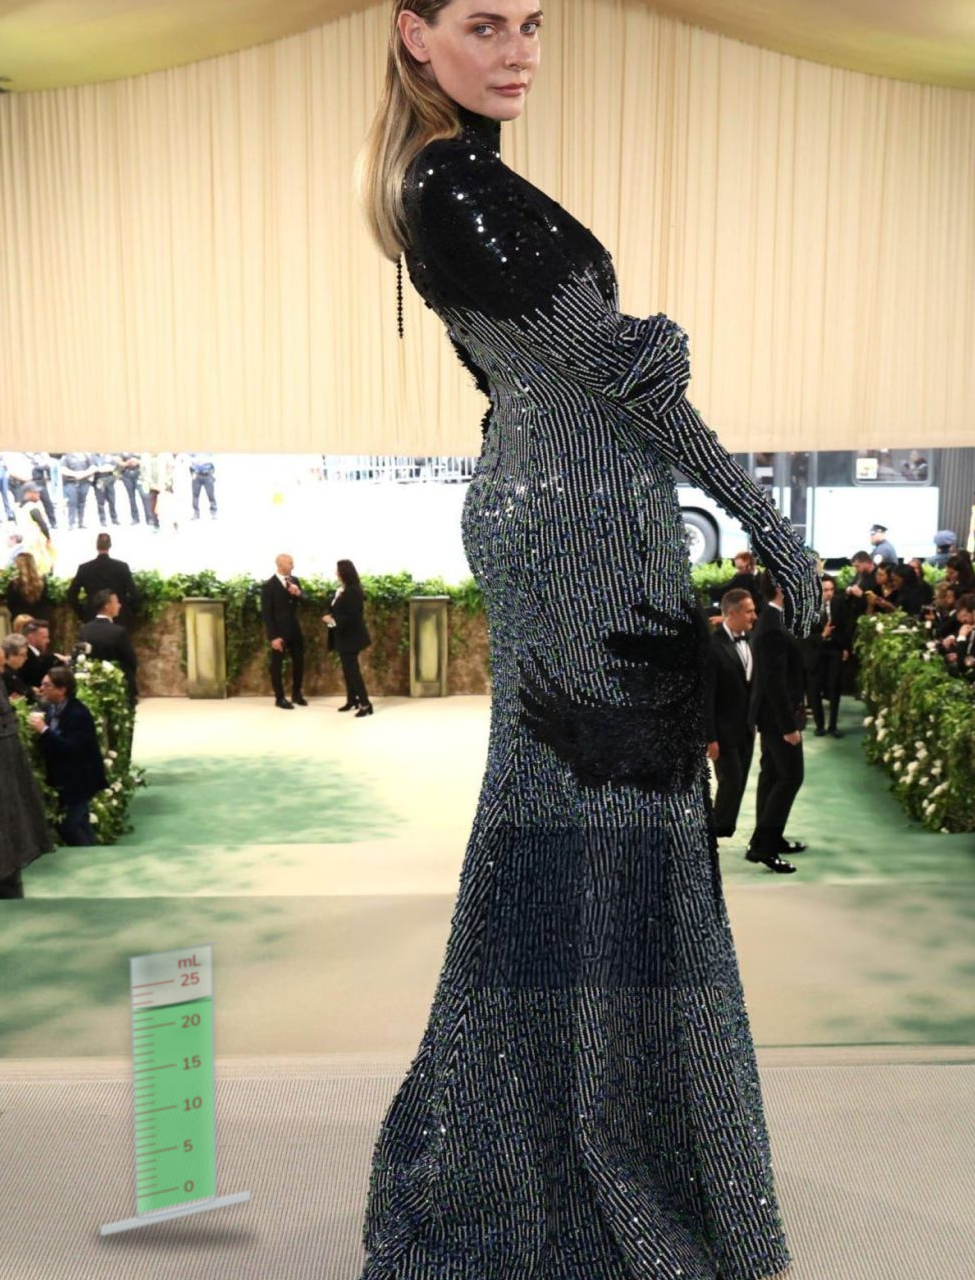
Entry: 22 mL
